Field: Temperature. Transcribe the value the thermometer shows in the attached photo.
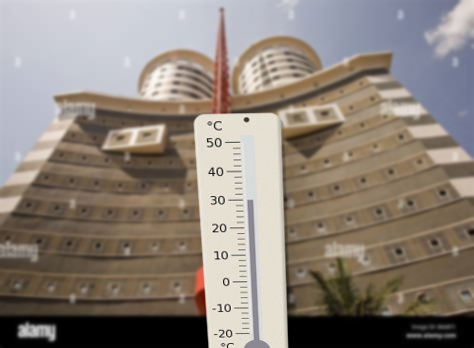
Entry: 30 °C
